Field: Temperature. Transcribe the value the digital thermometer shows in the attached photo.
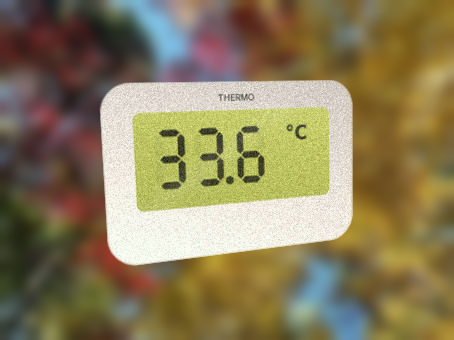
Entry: 33.6 °C
